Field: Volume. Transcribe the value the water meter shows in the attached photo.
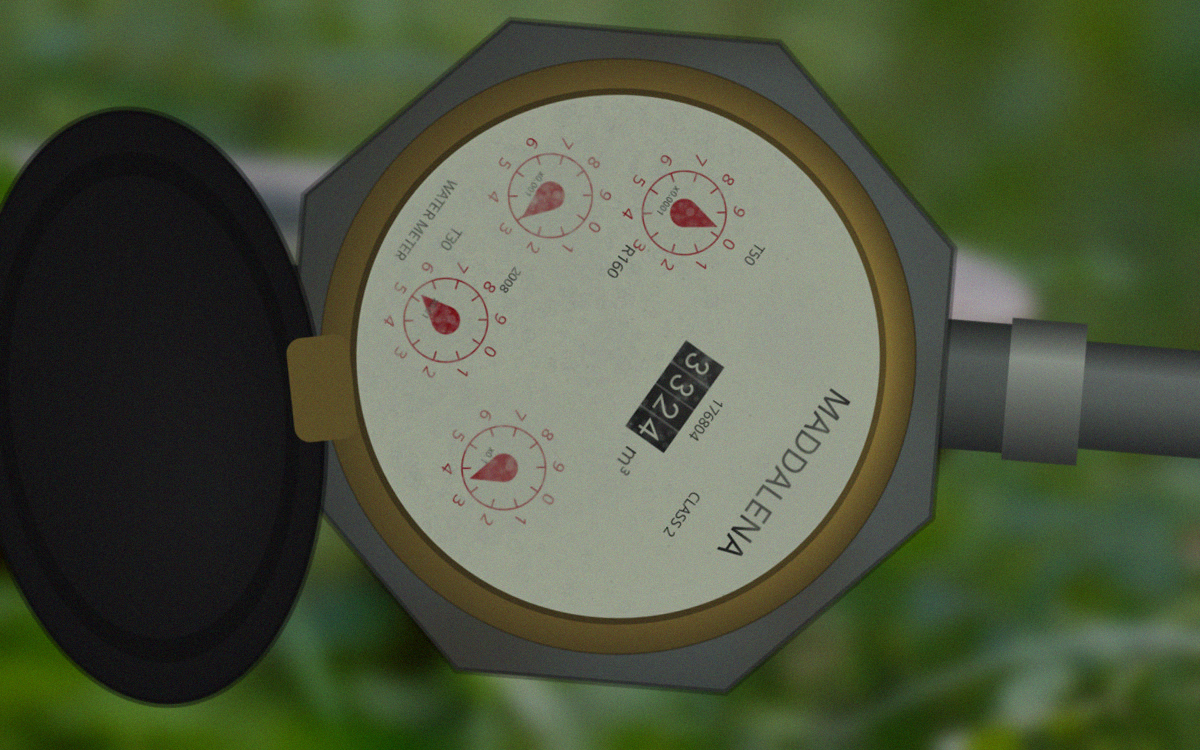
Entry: 3324.3529 m³
